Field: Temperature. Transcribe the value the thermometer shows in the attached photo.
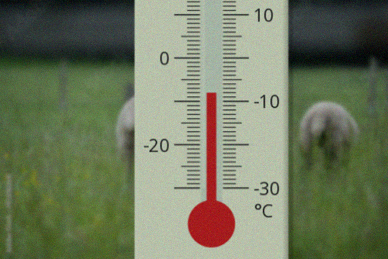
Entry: -8 °C
